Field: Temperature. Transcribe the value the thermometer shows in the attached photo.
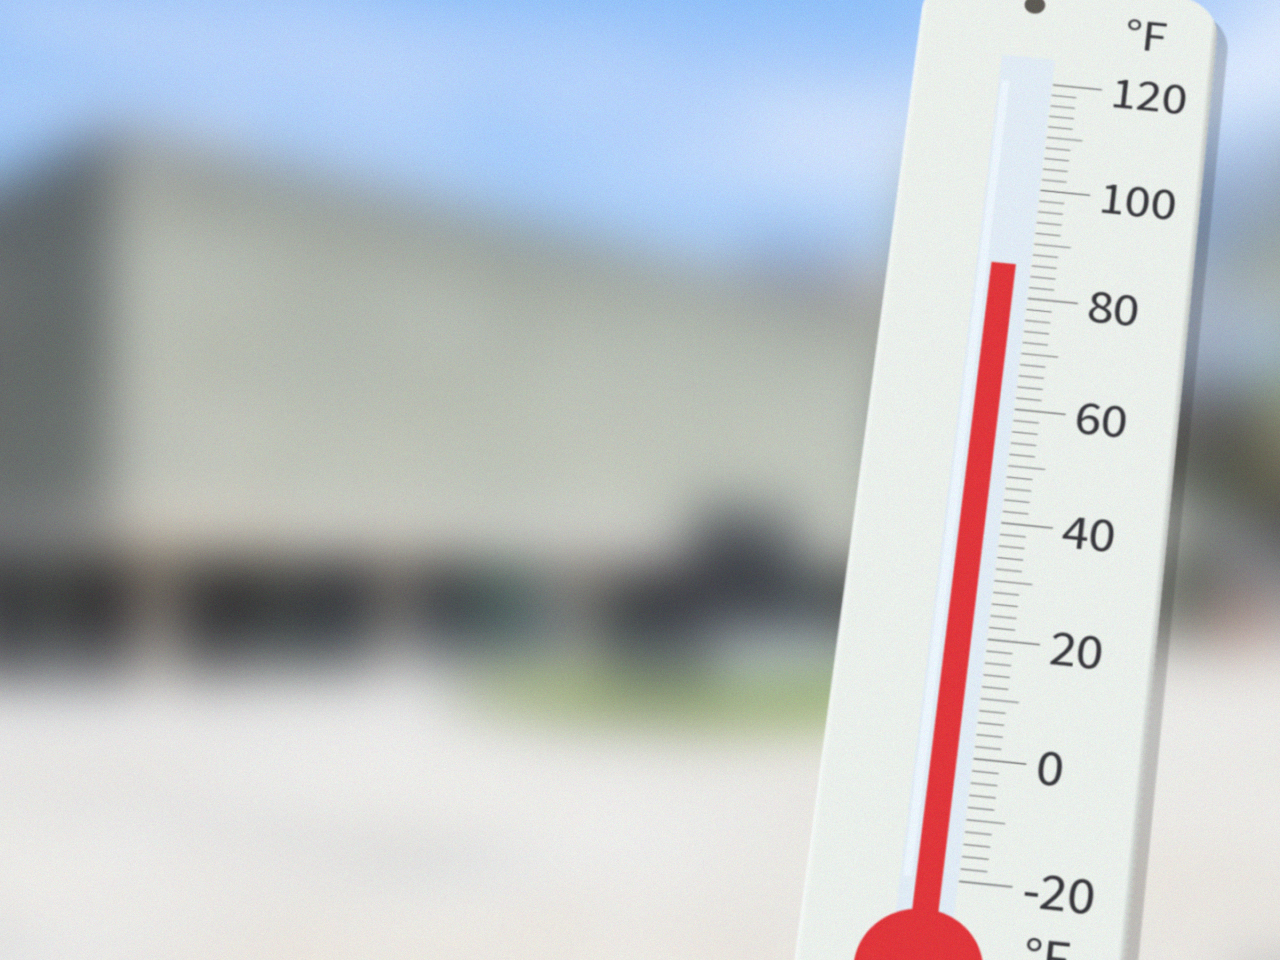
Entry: 86 °F
